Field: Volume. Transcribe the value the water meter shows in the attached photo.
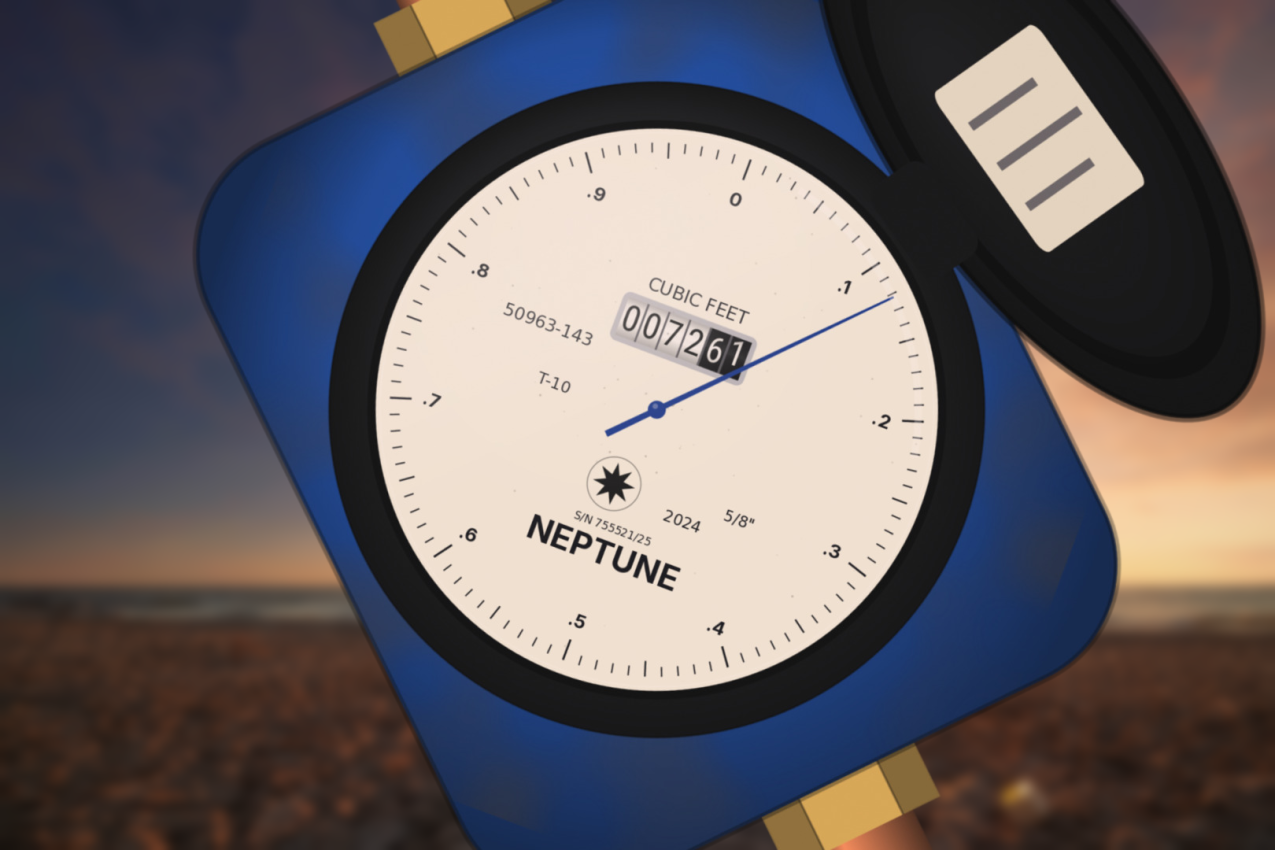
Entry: 7261.12 ft³
